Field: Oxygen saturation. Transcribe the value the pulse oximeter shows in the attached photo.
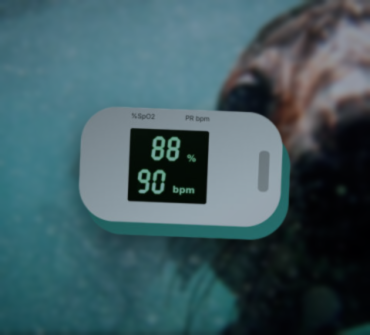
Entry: 88 %
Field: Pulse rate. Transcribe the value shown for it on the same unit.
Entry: 90 bpm
